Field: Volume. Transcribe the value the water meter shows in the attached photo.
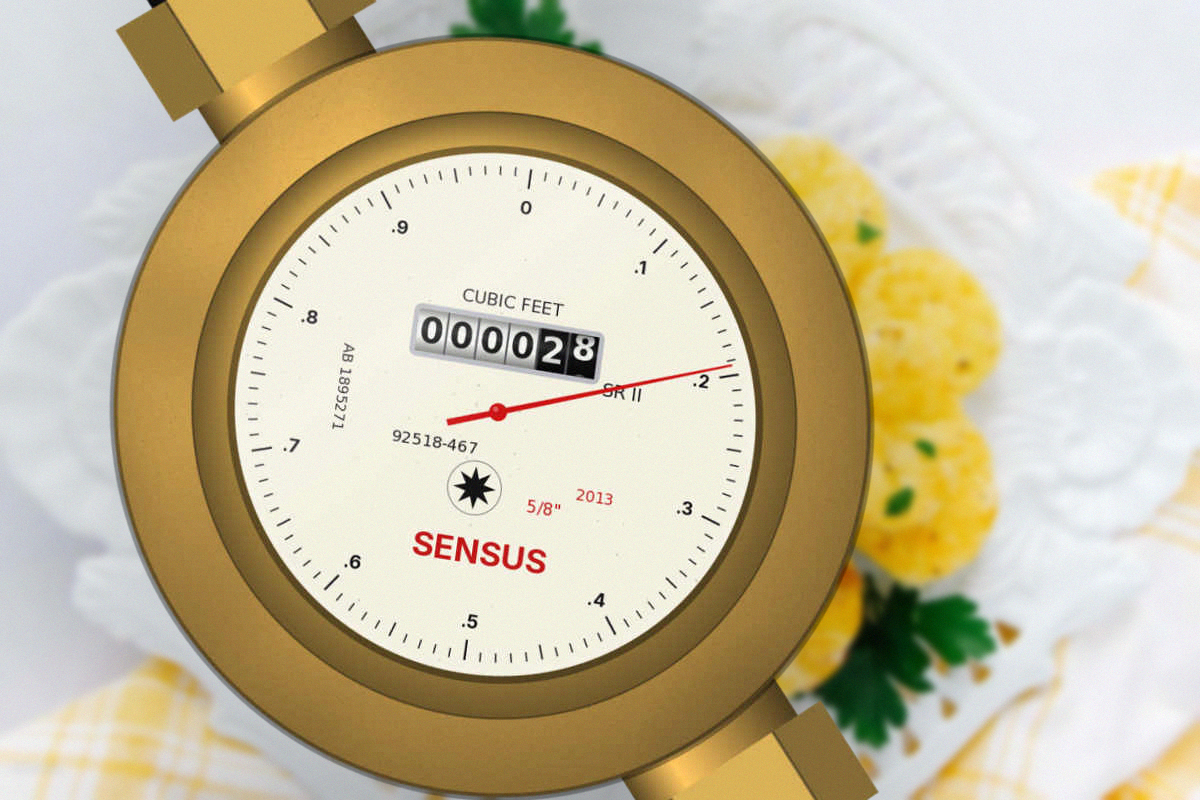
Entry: 28.19 ft³
